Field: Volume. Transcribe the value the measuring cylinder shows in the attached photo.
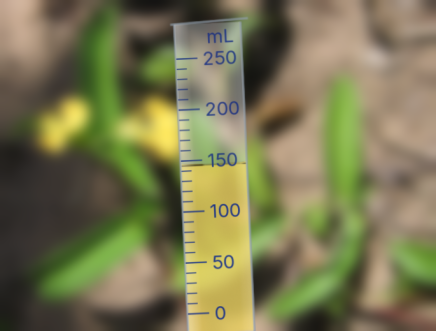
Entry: 145 mL
